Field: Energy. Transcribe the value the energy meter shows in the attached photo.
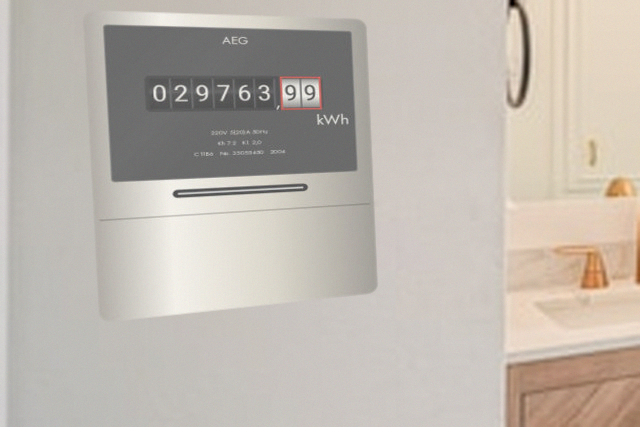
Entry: 29763.99 kWh
